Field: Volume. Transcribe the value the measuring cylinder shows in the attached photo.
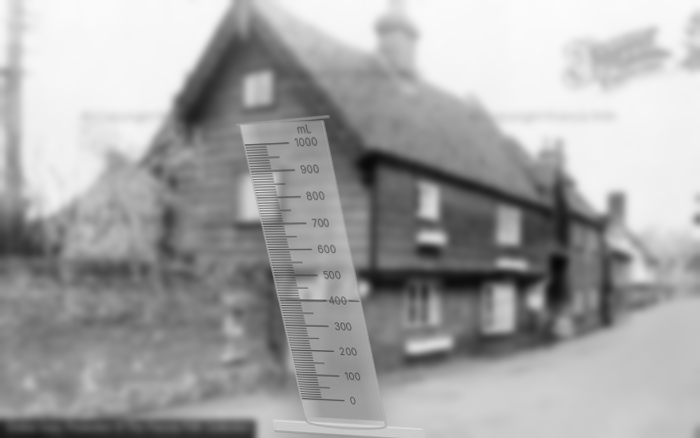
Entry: 400 mL
